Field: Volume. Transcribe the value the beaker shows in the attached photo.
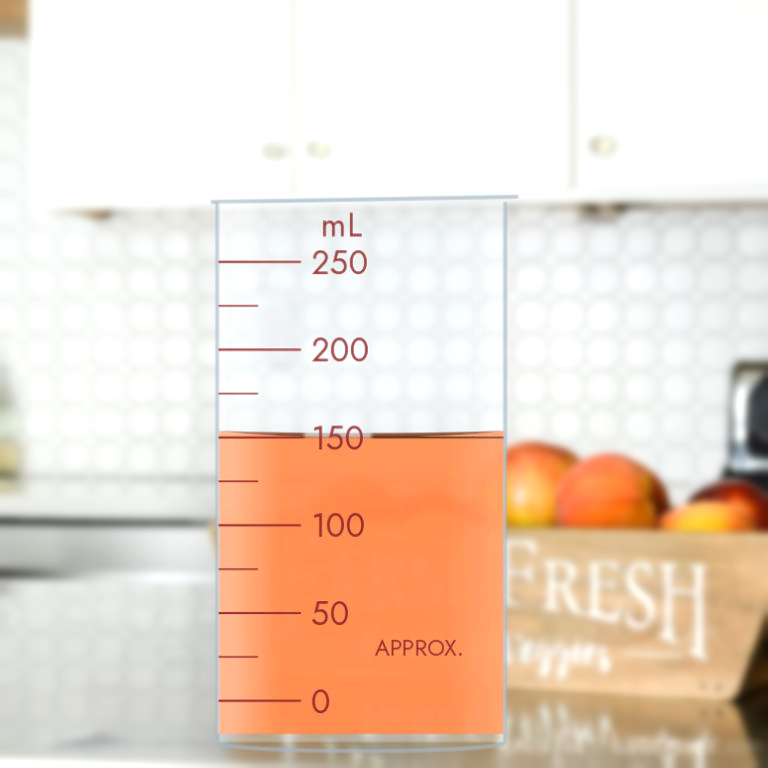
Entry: 150 mL
